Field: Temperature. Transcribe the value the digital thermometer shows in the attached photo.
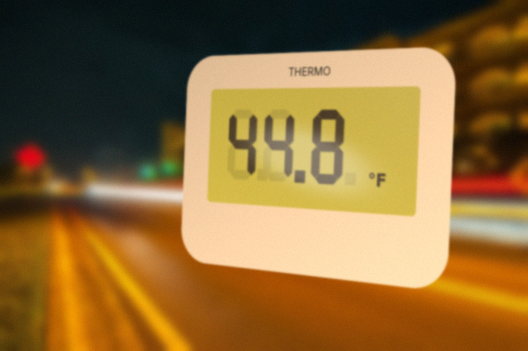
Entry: 44.8 °F
